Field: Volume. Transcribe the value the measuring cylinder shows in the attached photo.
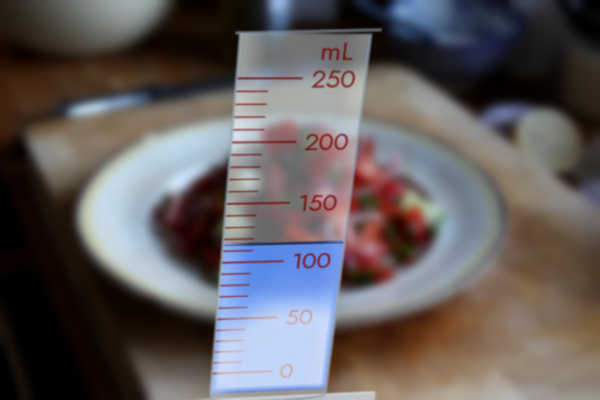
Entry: 115 mL
